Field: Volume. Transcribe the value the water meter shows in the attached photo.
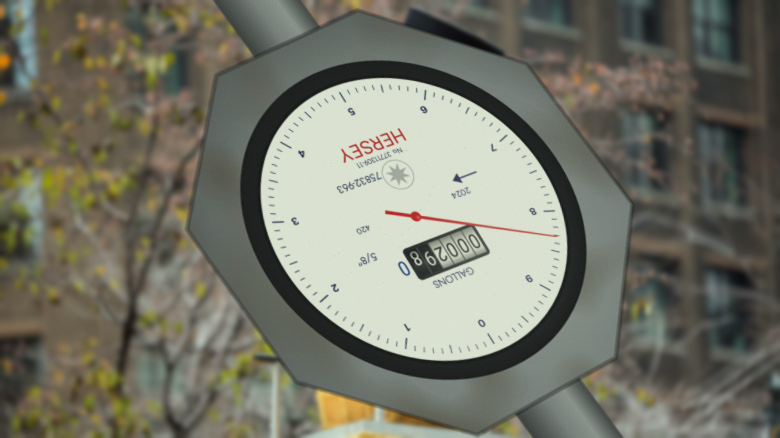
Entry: 2978.3 gal
